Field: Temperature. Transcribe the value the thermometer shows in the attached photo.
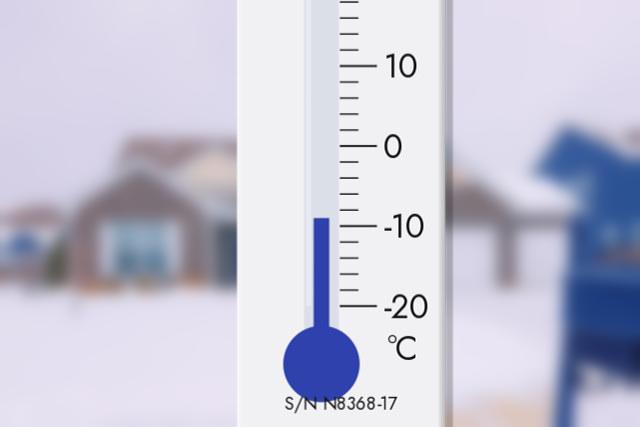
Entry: -9 °C
